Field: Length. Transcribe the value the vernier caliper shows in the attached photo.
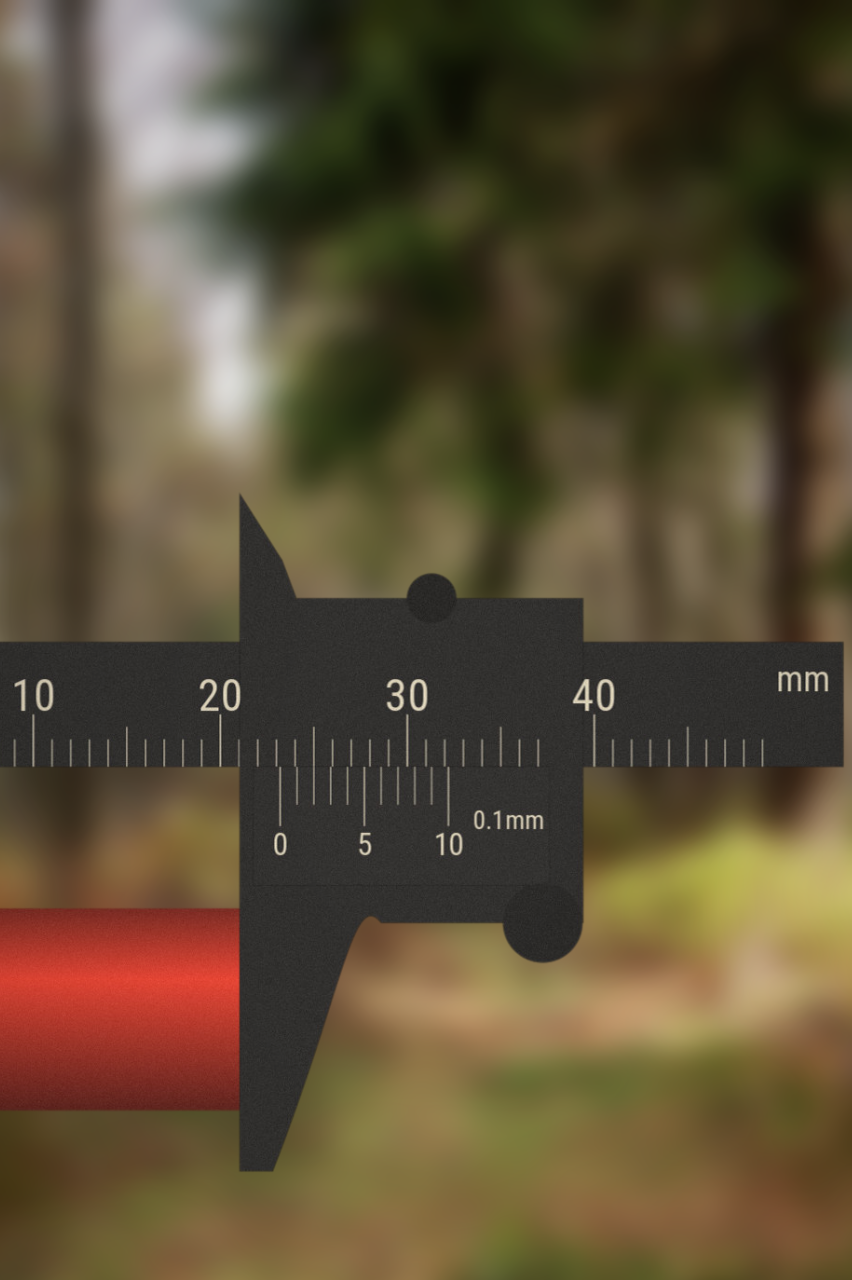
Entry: 23.2 mm
